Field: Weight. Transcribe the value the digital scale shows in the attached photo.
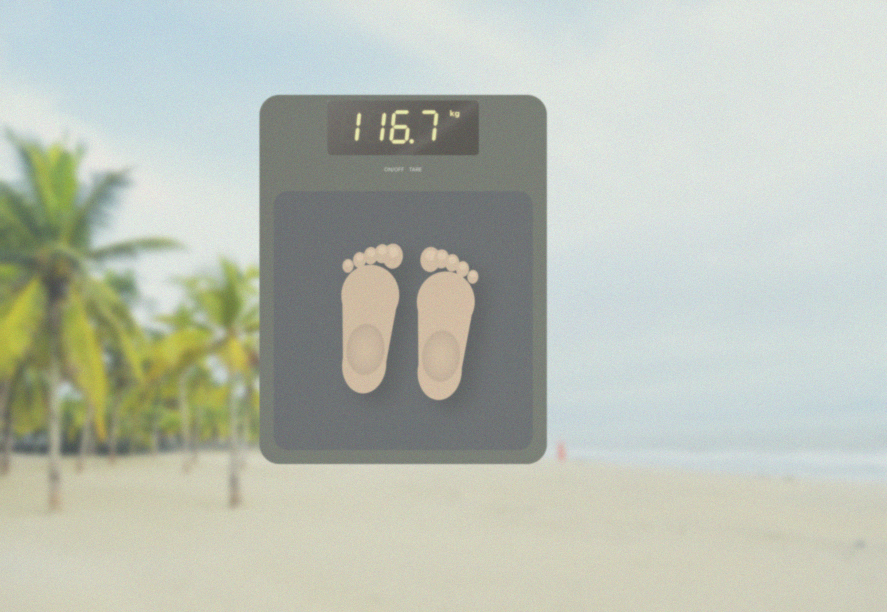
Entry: 116.7 kg
